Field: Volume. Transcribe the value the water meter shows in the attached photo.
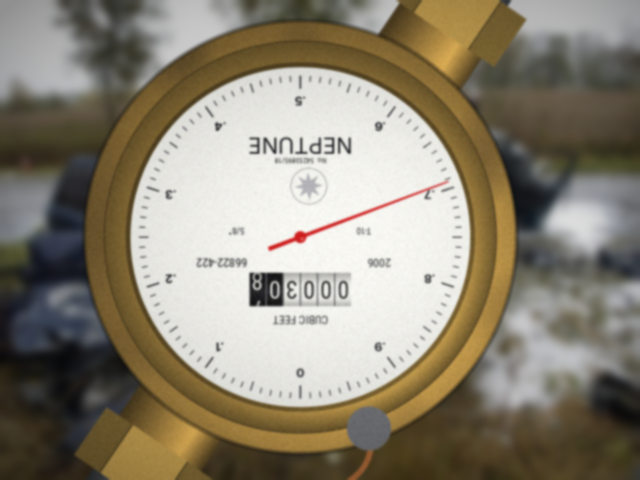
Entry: 307.69 ft³
